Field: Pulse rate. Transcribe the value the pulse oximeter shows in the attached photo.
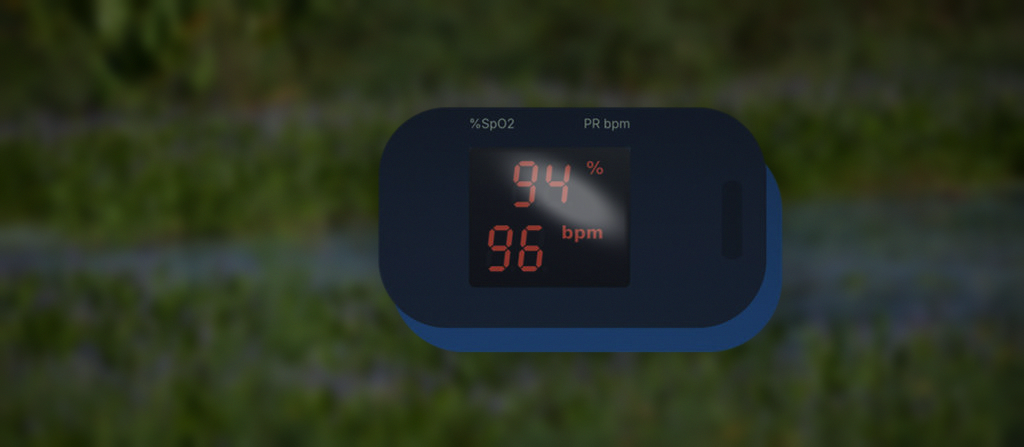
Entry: 96 bpm
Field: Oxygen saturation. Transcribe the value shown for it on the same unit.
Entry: 94 %
